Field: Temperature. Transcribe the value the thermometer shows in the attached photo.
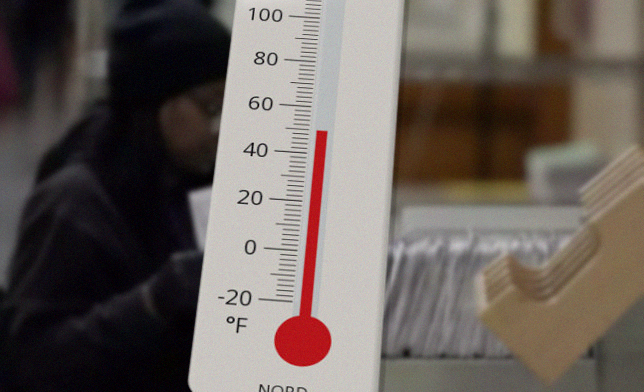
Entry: 50 °F
